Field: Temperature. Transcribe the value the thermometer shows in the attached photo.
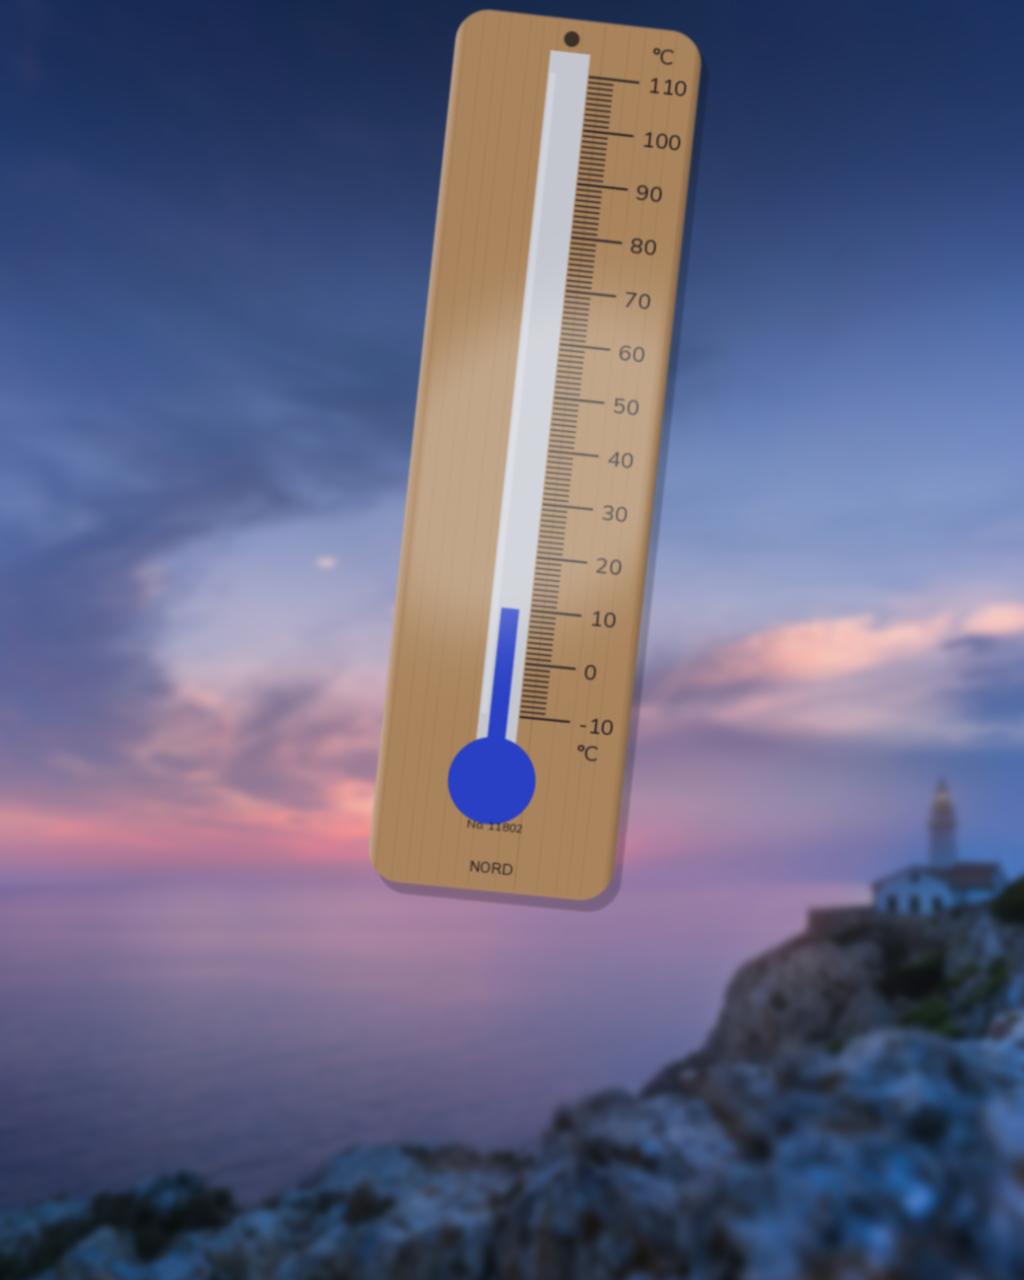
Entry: 10 °C
